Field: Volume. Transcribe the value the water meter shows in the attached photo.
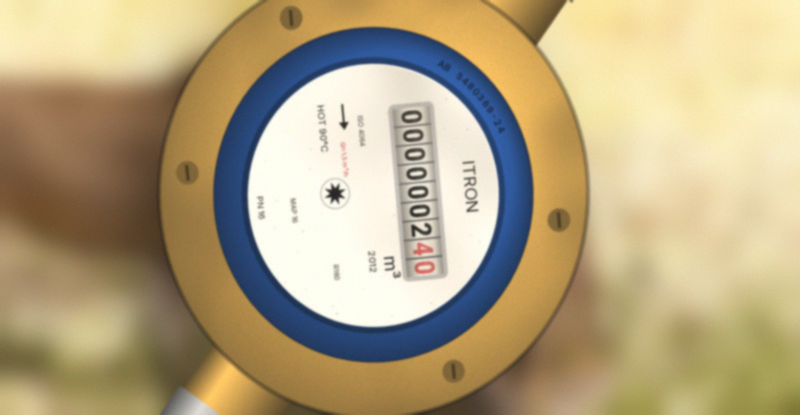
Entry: 2.40 m³
